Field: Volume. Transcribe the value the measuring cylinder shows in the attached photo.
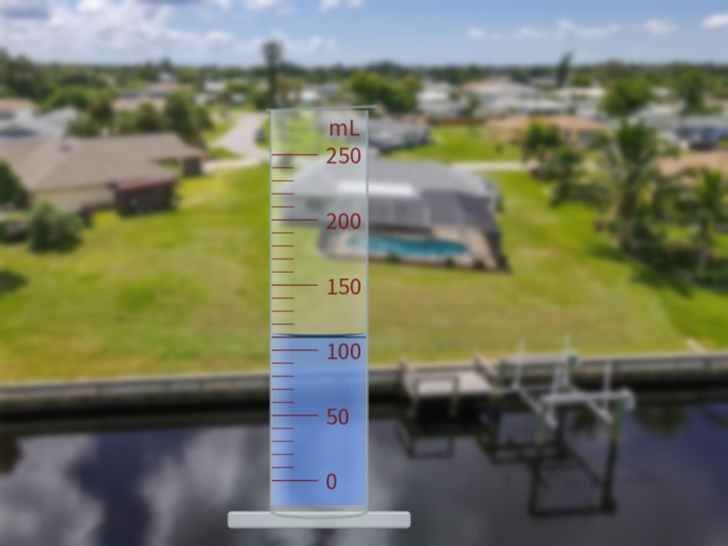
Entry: 110 mL
